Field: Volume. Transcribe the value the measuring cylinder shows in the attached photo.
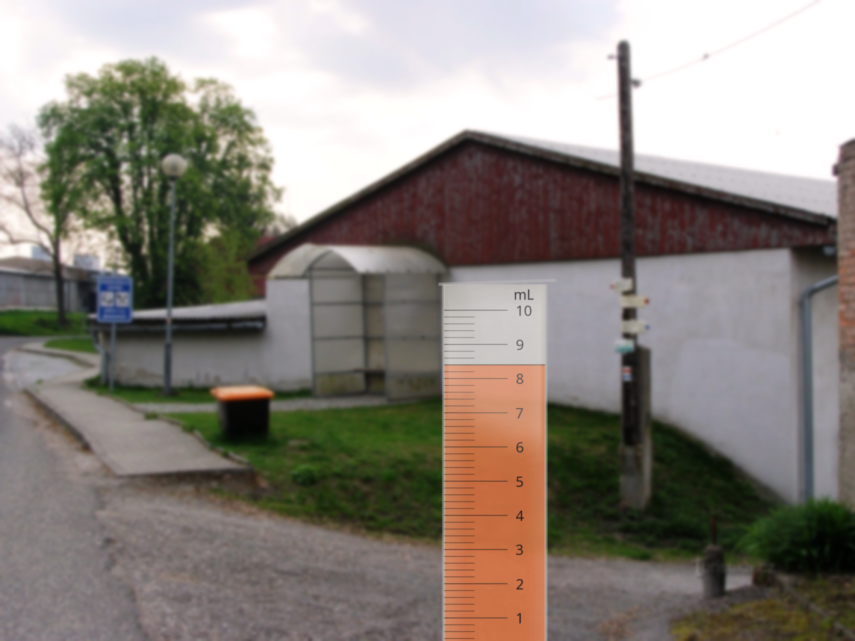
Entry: 8.4 mL
